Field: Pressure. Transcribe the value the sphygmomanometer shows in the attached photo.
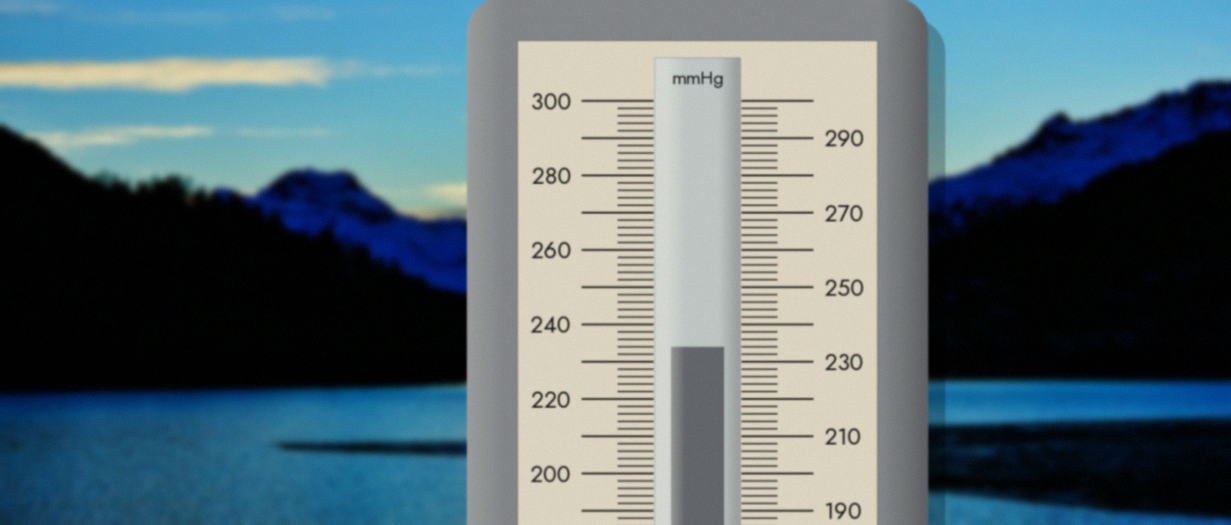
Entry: 234 mmHg
